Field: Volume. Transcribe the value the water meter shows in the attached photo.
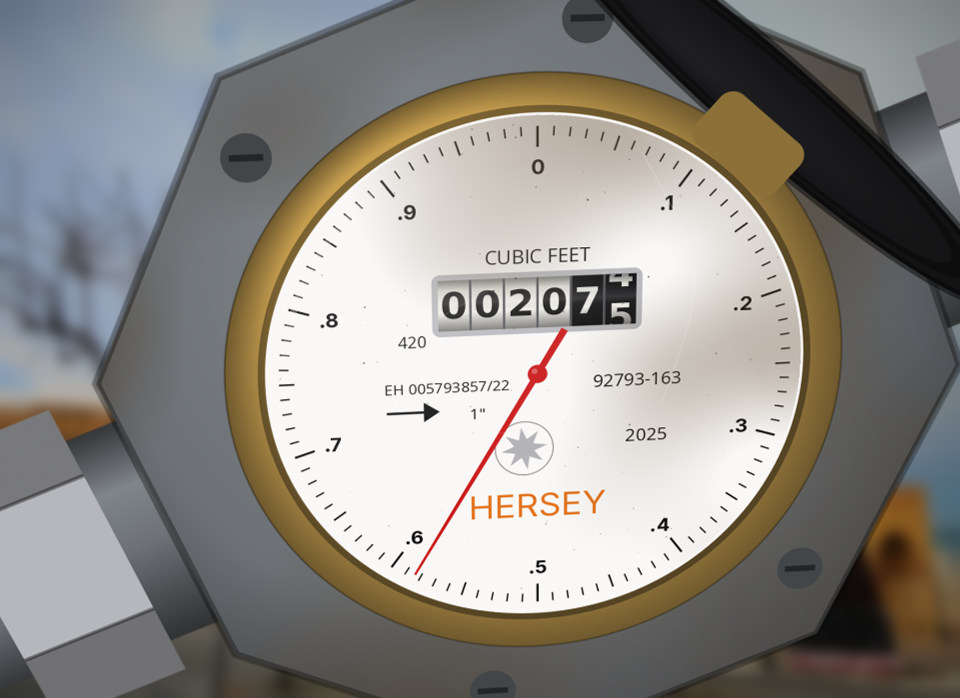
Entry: 2074.58 ft³
